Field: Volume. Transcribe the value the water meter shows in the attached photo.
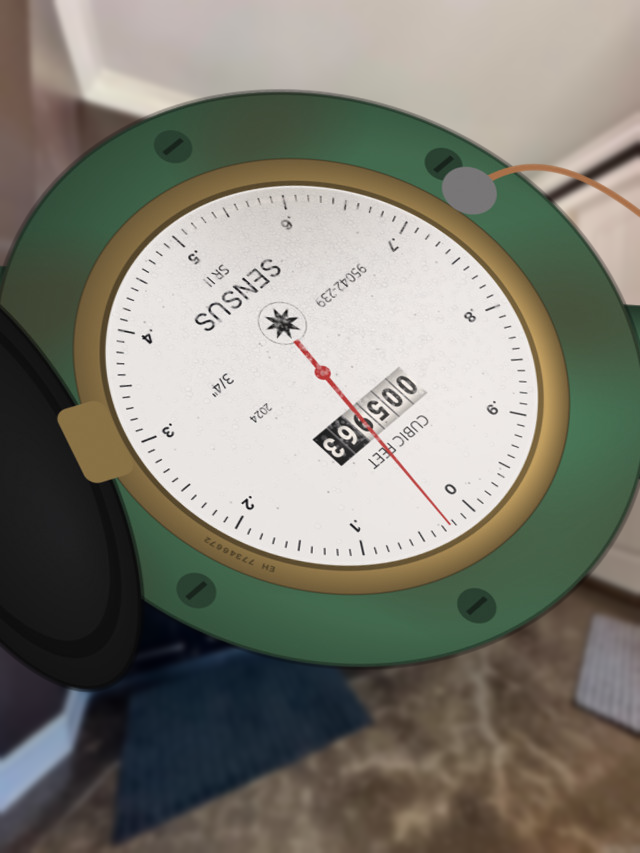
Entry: 5963.02 ft³
